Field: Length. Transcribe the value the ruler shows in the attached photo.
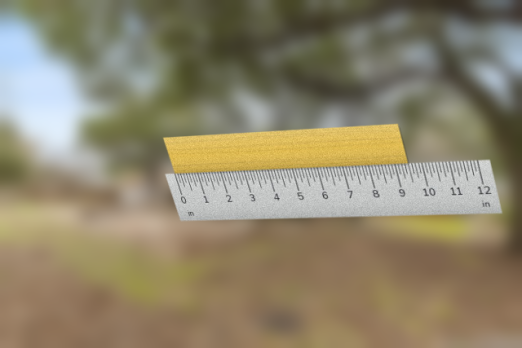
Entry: 9.5 in
